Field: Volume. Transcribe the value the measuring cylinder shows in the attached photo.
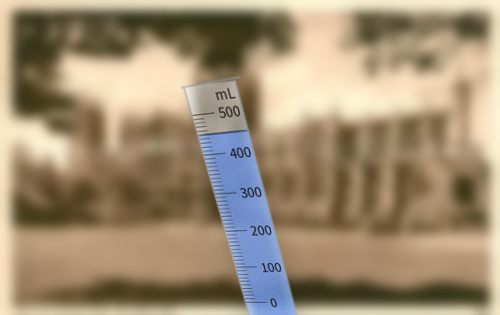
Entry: 450 mL
